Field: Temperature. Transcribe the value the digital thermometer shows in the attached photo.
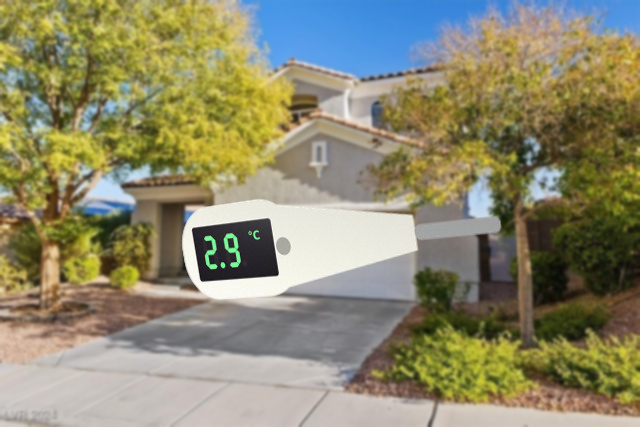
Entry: 2.9 °C
